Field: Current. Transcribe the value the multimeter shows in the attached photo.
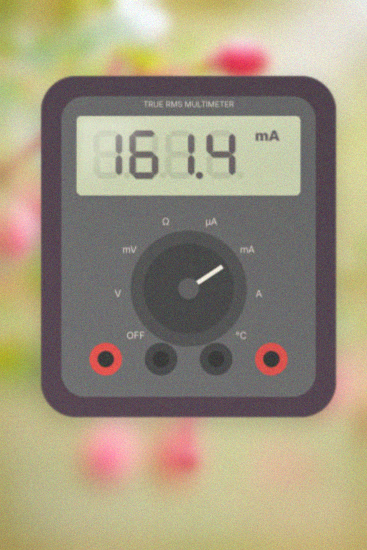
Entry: 161.4 mA
